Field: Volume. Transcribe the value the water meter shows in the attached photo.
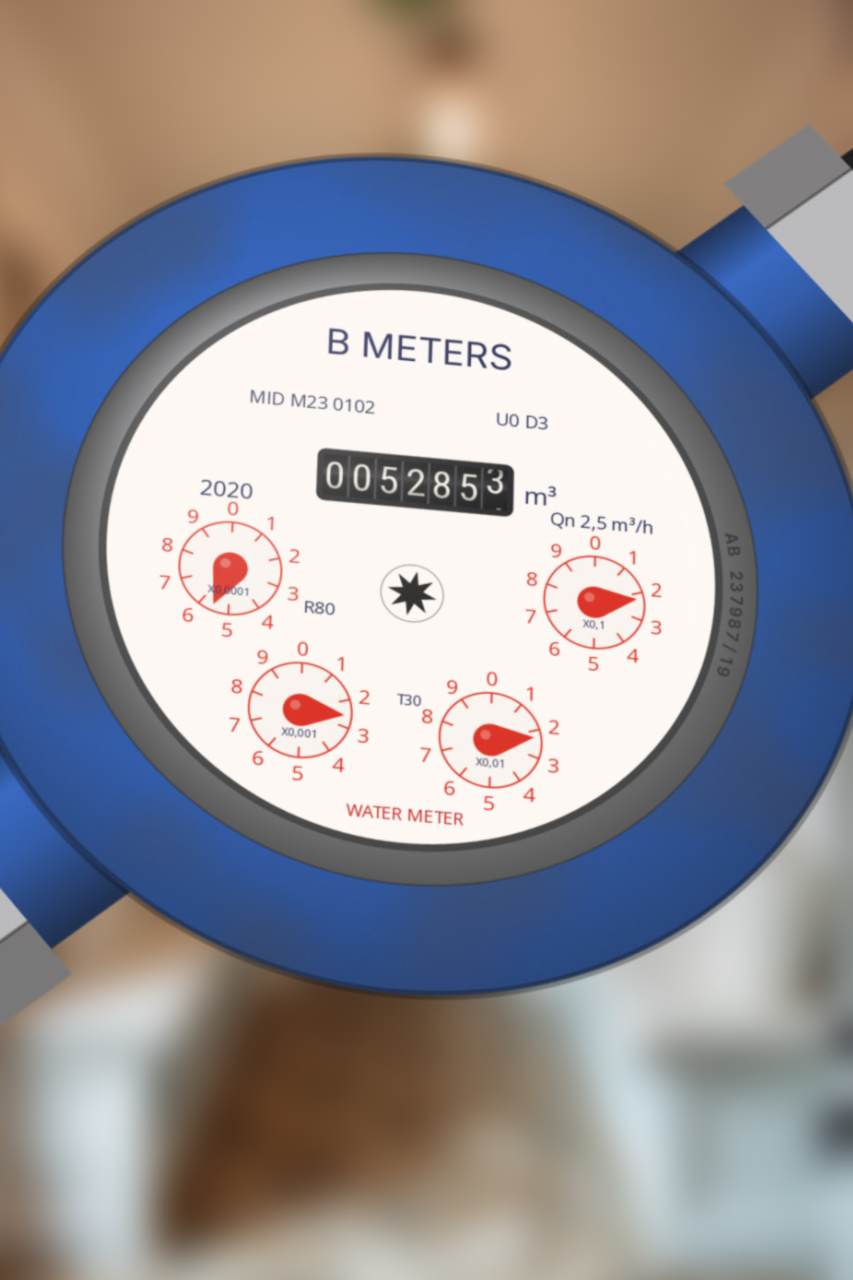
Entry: 52853.2225 m³
